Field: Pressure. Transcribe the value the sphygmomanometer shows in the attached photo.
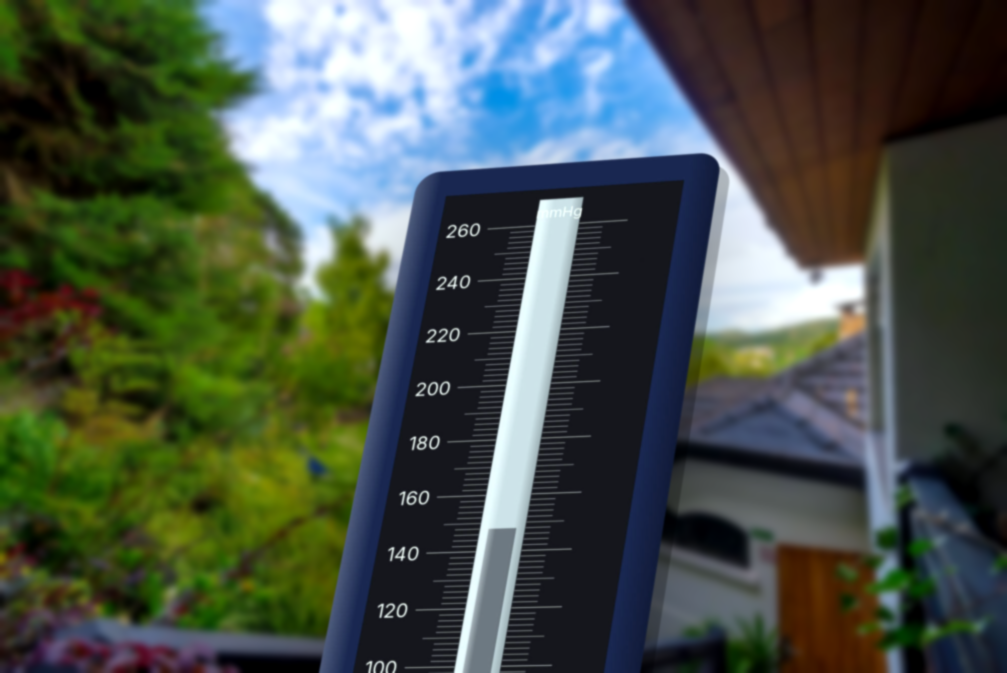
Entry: 148 mmHg
